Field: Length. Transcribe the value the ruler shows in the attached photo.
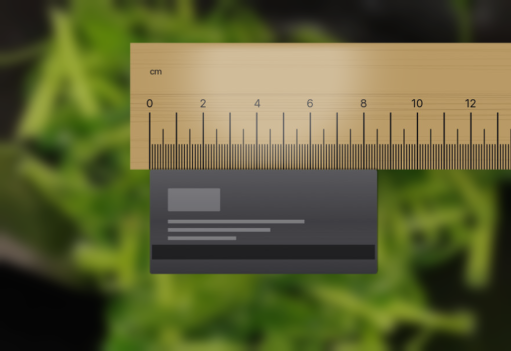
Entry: 8.5 cm
